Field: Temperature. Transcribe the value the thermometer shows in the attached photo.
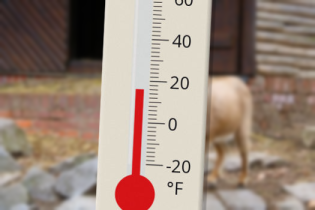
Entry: 16 °F
